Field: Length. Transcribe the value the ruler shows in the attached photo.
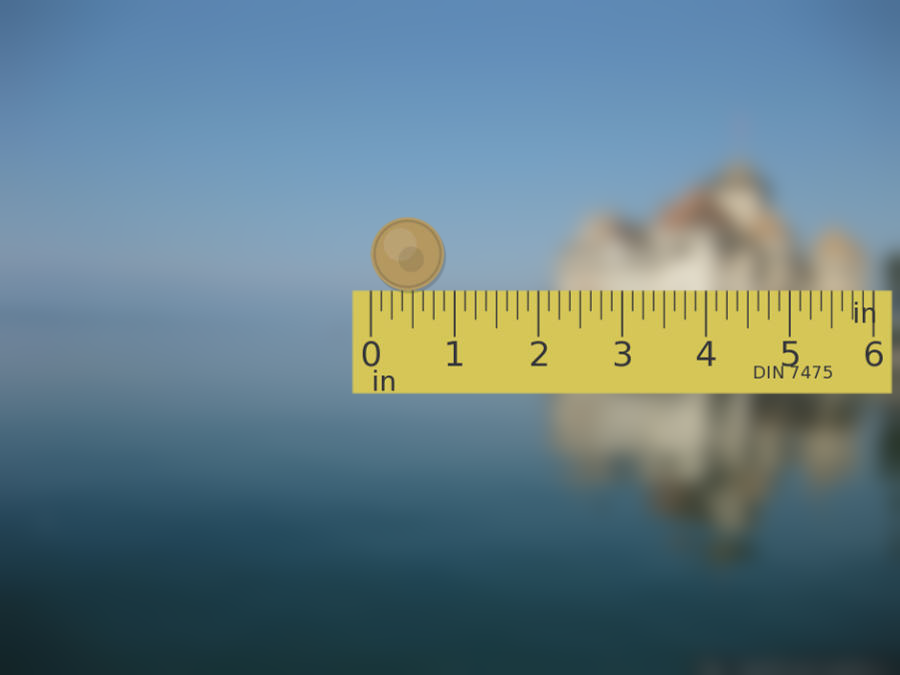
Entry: 0.875 in
